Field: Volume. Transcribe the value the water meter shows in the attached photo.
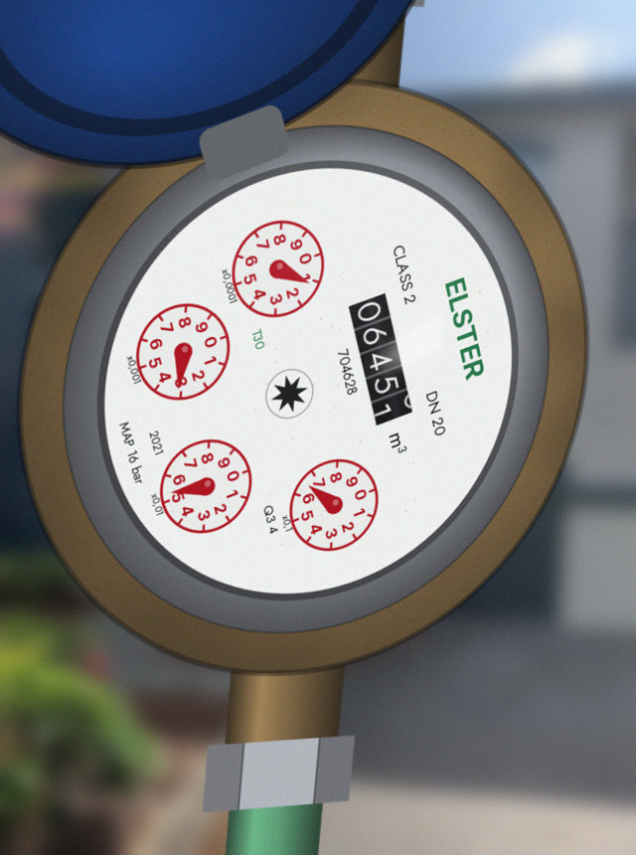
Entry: 6450.6531 m³
